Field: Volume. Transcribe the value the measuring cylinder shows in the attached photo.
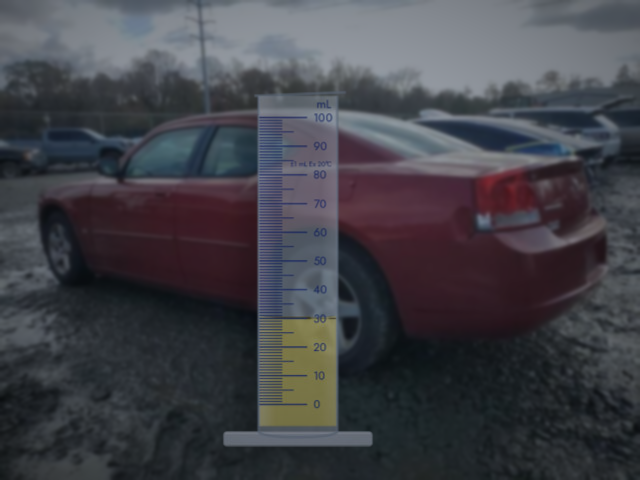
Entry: 30 mL
